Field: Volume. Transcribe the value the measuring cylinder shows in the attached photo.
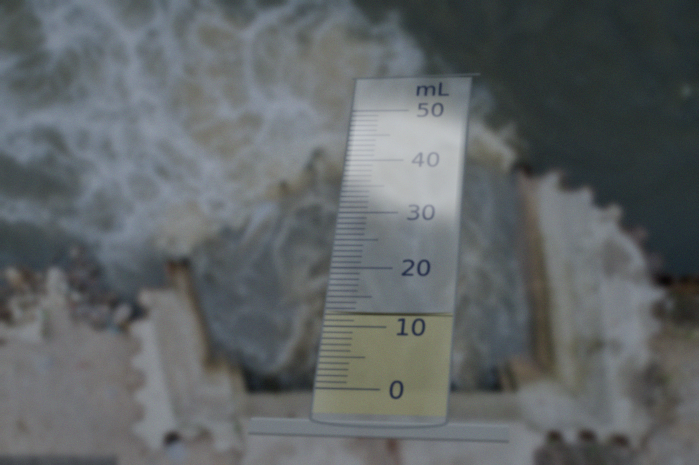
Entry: 12 mL
